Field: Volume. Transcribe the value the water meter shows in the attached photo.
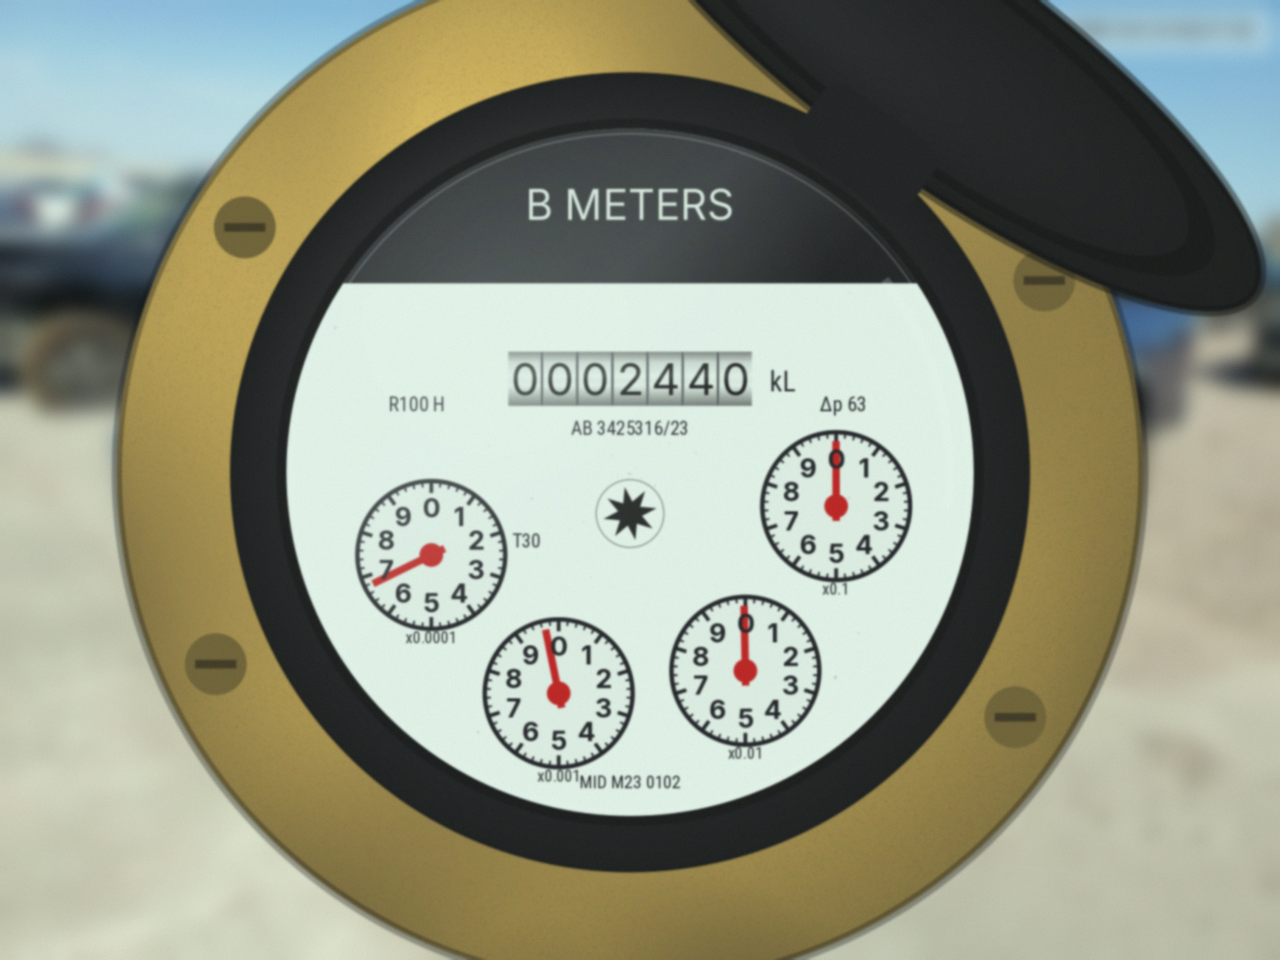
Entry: 2439.9996 kL
